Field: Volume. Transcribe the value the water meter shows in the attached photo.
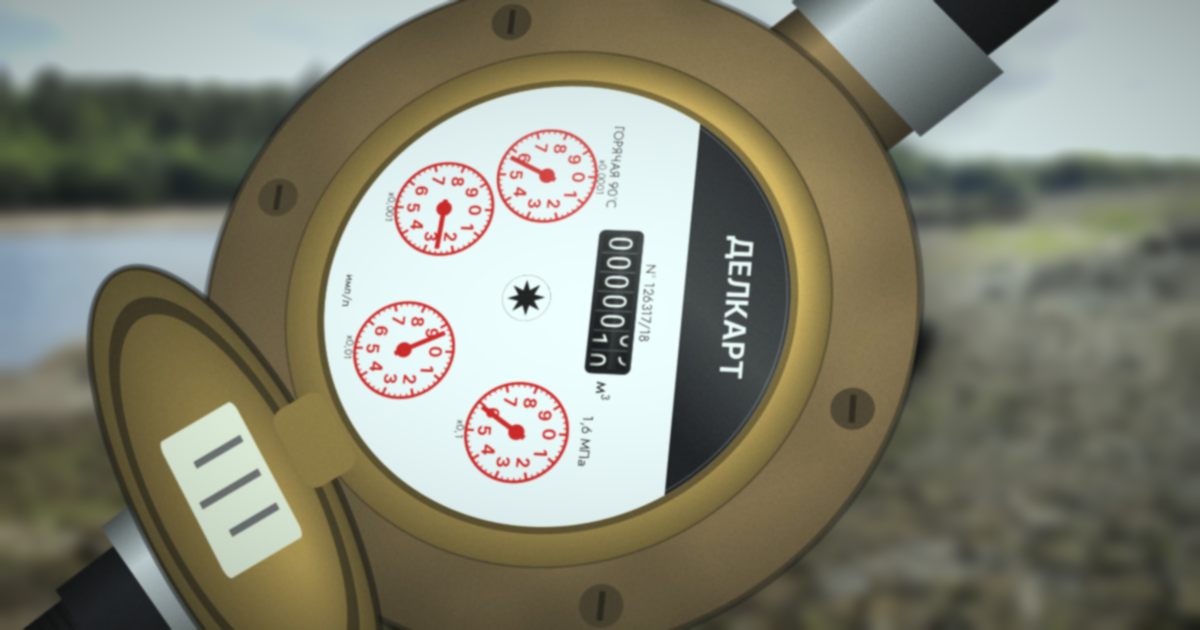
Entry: 9.5925 m³
